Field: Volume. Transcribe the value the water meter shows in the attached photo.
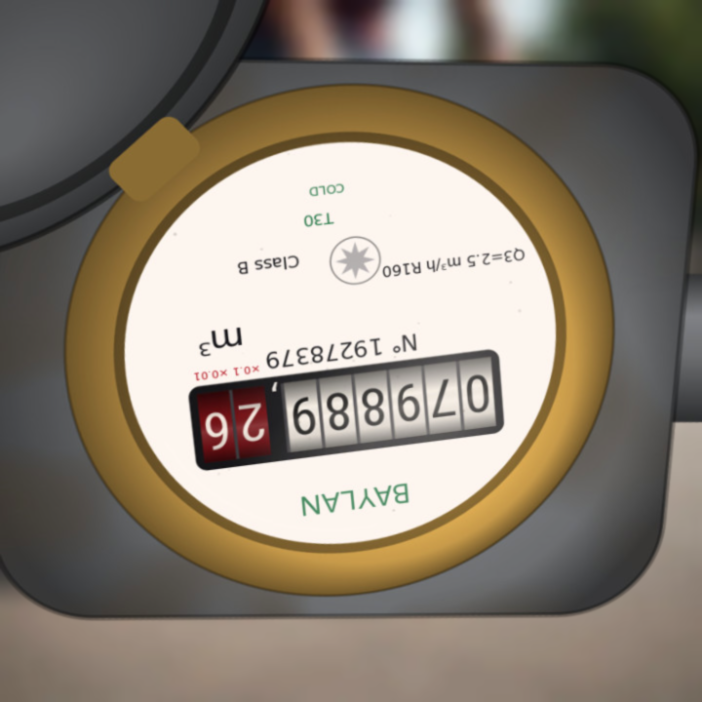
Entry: 79889.26 m³
